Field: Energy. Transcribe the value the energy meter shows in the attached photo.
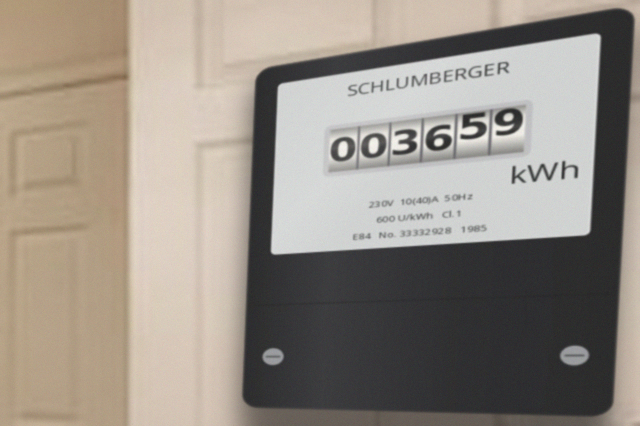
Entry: 3659 kWh
